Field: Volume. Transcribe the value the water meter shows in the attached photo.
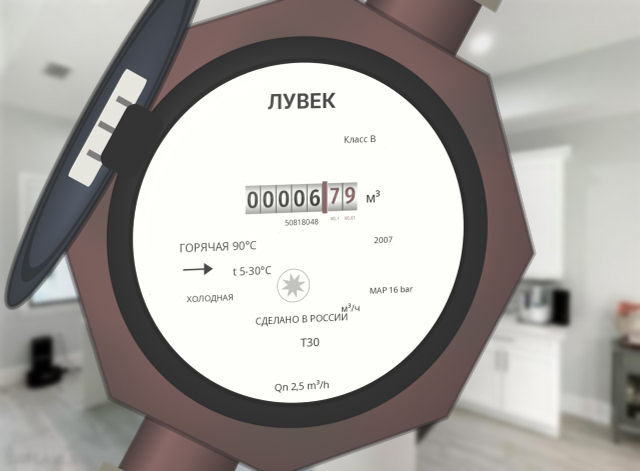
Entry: 6.79 m³
